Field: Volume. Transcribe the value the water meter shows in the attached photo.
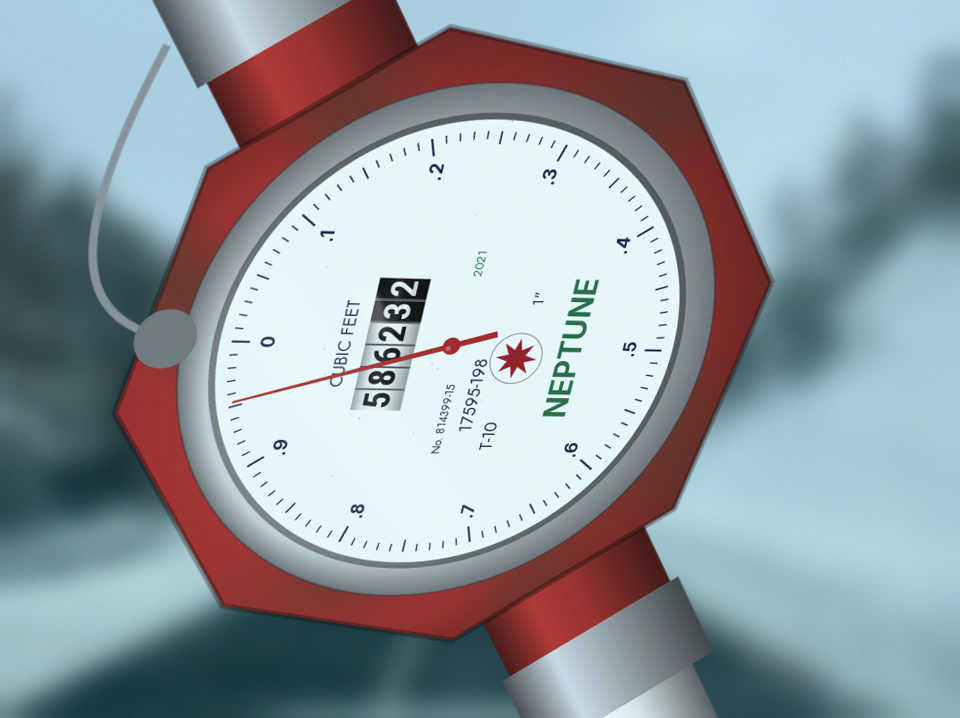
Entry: 586231.95 ft³
